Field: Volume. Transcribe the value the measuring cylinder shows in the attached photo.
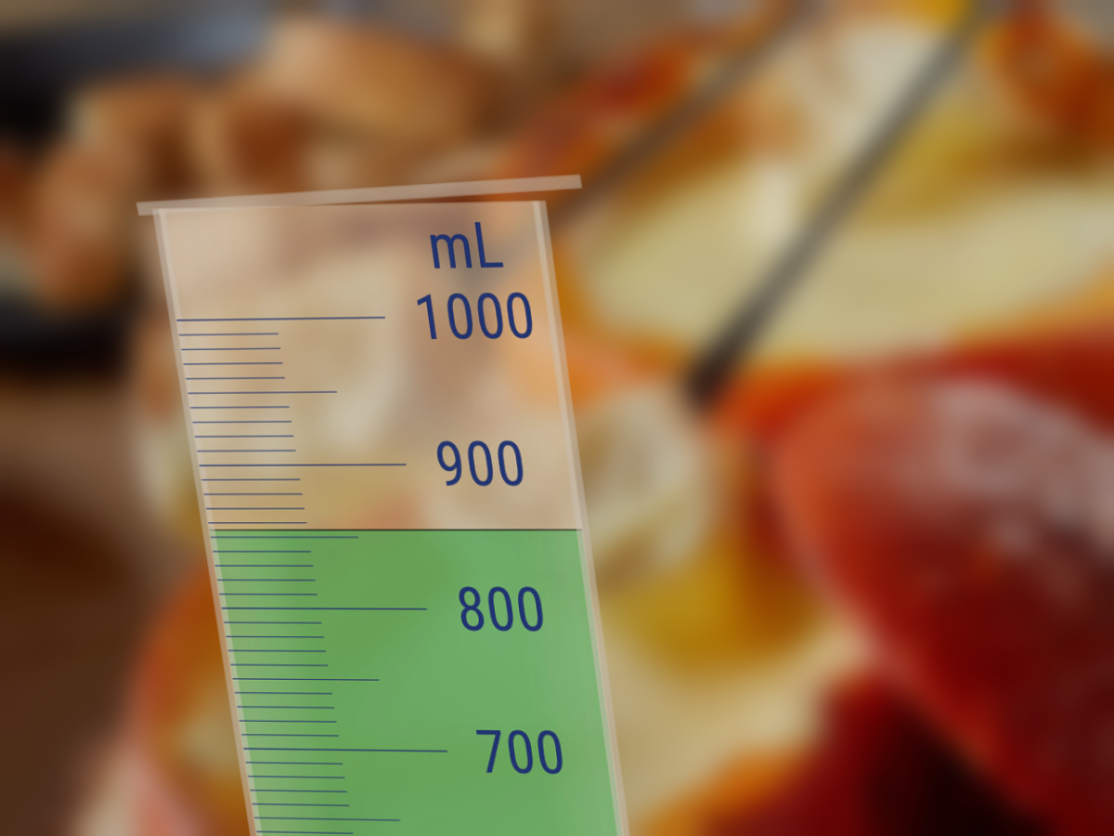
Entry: 855 mL
